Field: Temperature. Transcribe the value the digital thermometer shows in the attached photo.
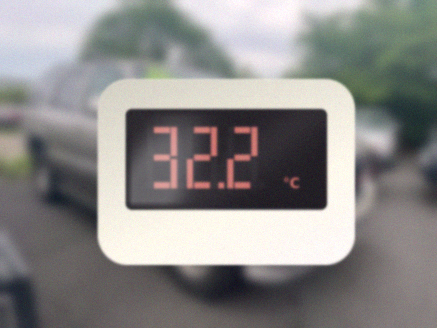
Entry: 32.2 °C
